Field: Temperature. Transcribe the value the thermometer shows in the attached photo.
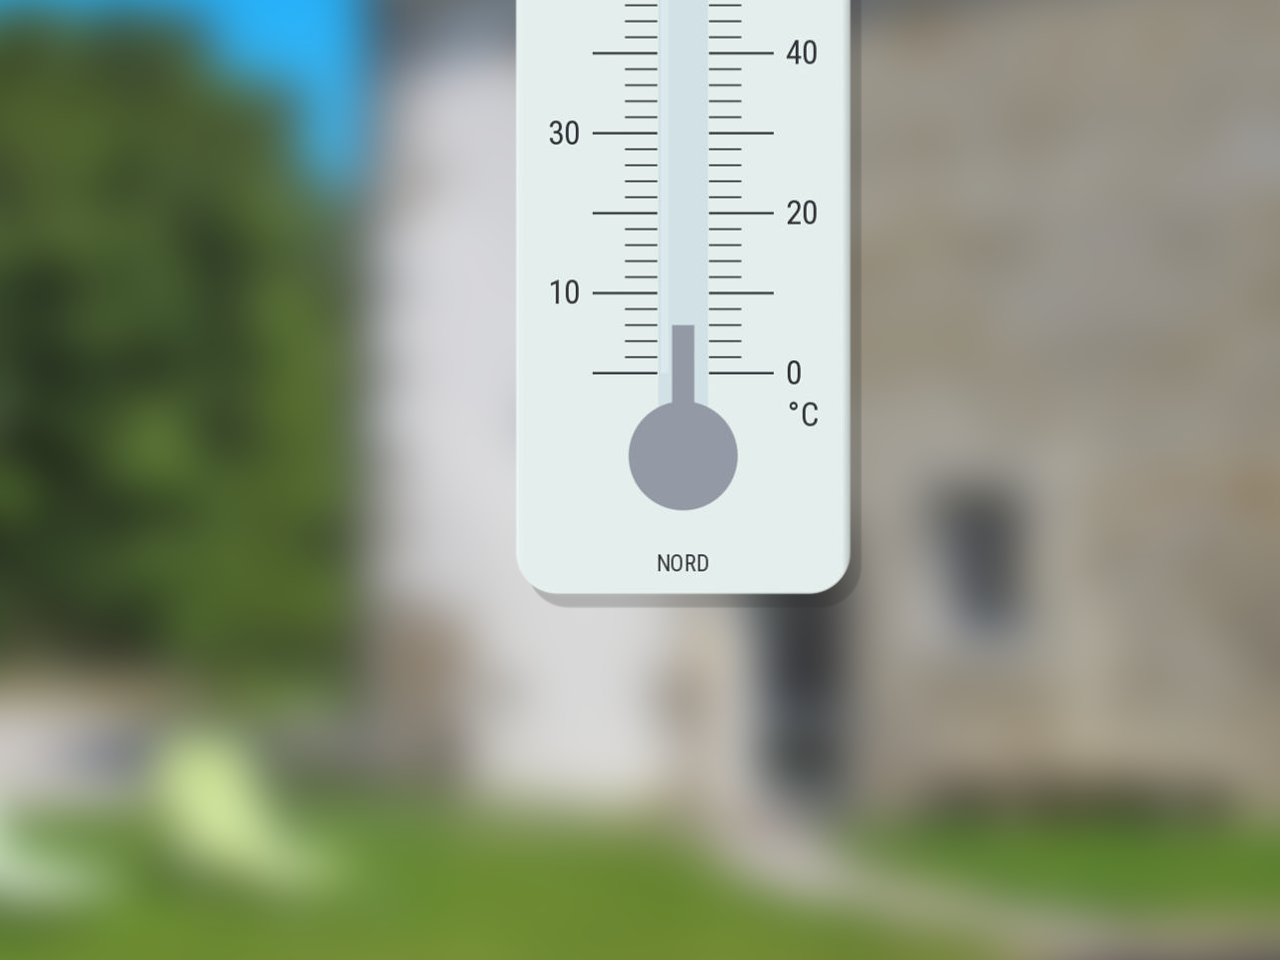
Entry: 6 °C
